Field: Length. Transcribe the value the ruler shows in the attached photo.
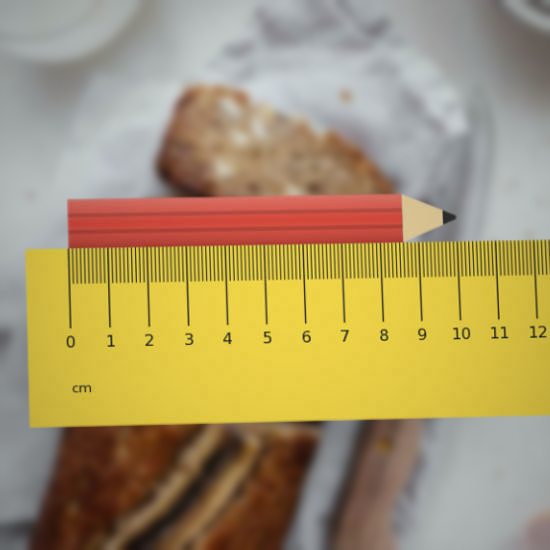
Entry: 10 cm
